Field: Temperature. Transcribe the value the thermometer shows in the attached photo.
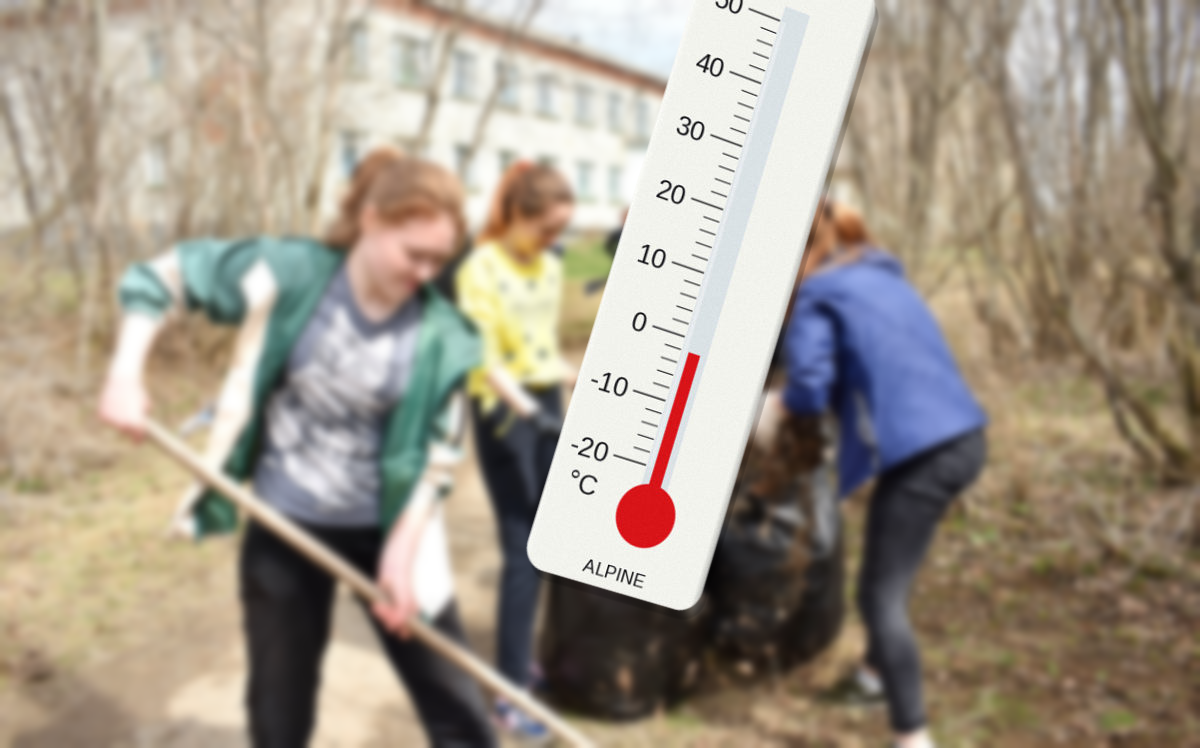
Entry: -2 °C
